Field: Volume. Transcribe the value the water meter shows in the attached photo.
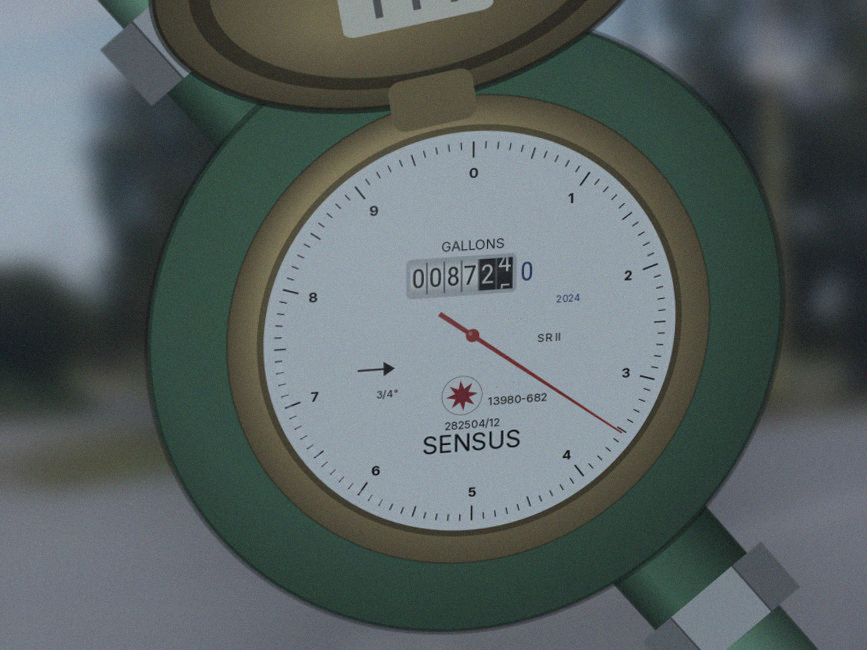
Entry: 87243.5 gal
